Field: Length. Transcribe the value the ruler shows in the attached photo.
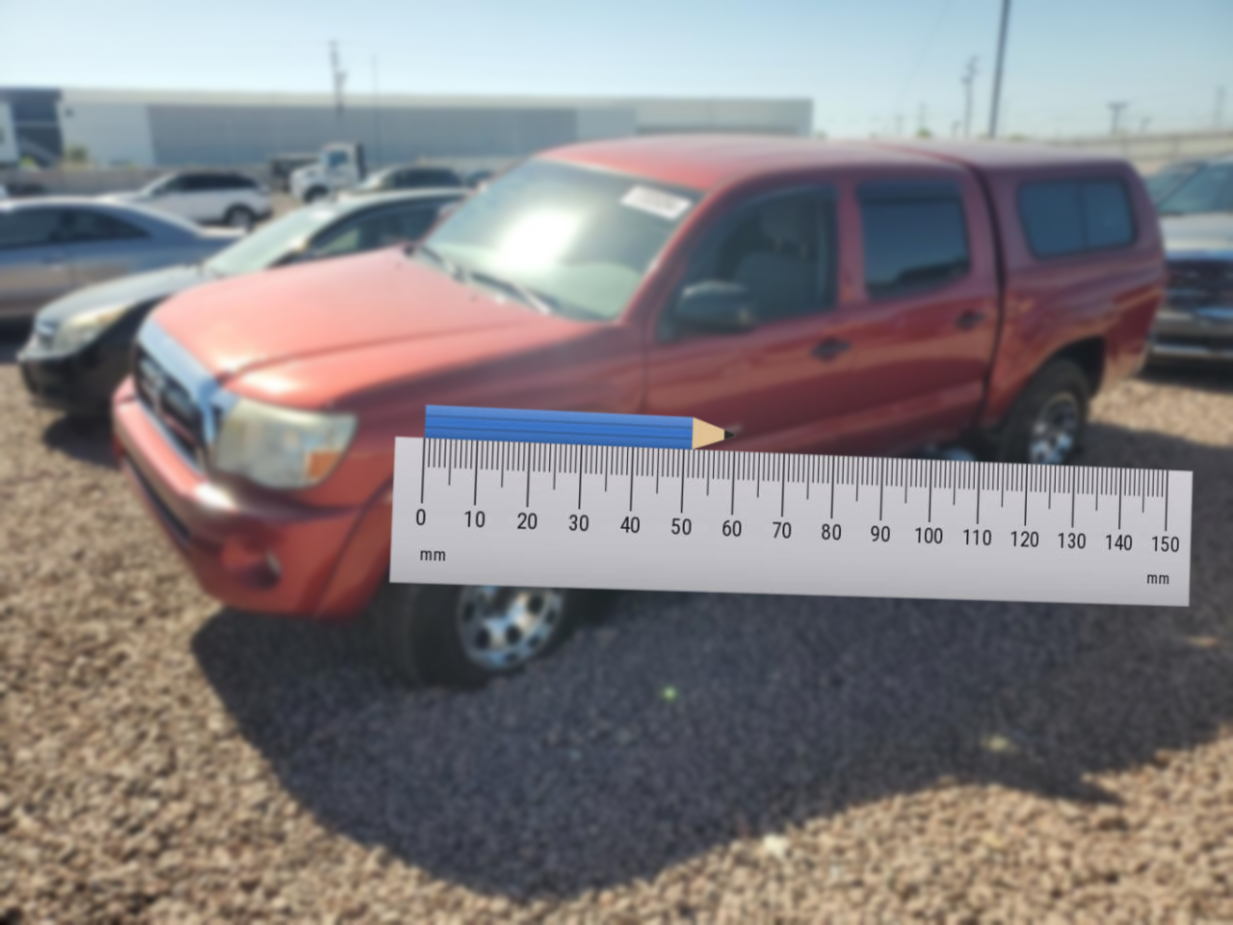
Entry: 60 mm
